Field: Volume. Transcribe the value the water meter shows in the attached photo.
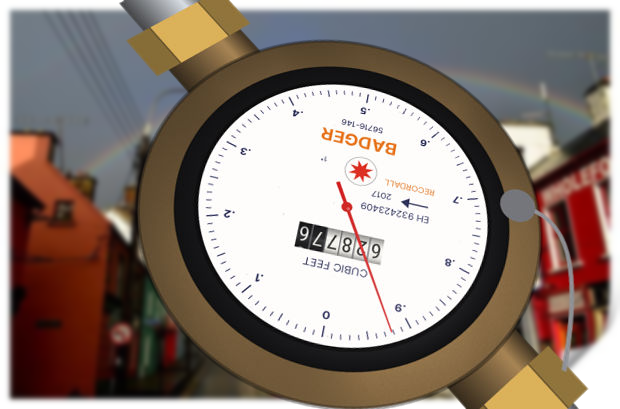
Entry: 628775.92 ft³
